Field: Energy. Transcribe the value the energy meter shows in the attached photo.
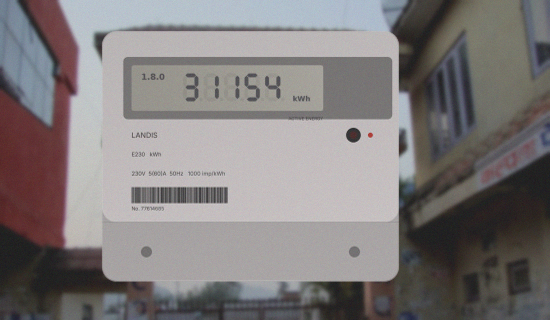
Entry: 31154 kWh
